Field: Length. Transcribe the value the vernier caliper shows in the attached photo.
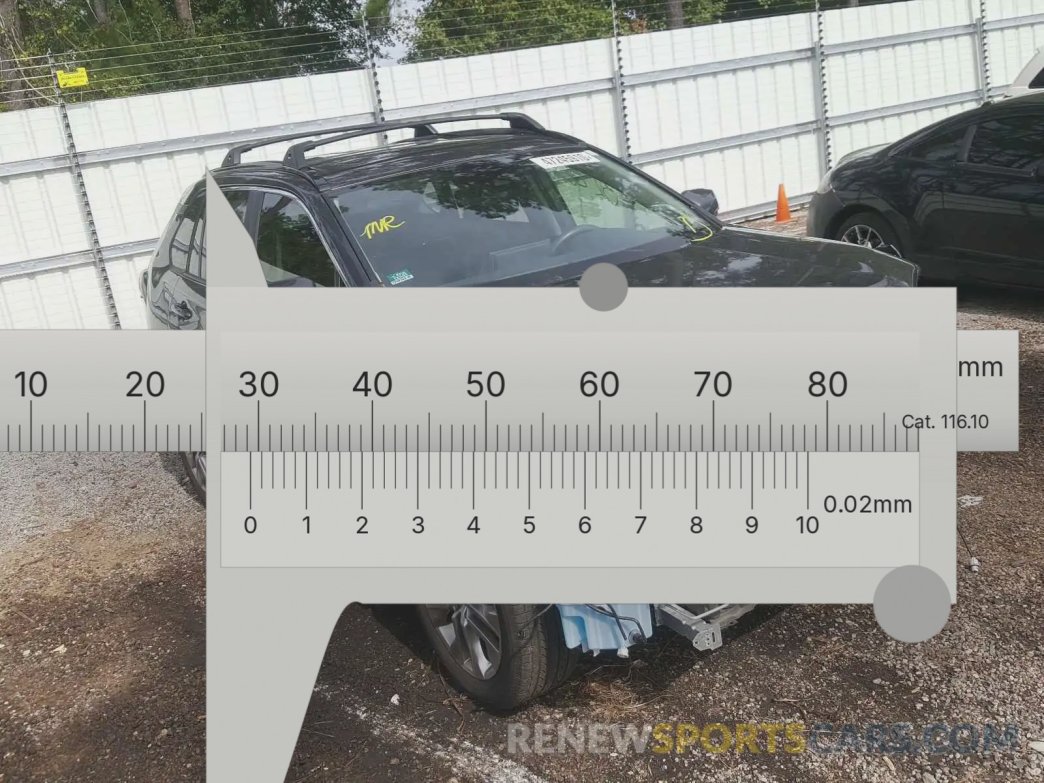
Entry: 29.3 mm
